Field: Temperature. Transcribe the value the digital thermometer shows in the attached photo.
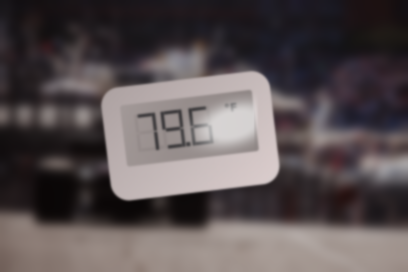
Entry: 79.6 °F
